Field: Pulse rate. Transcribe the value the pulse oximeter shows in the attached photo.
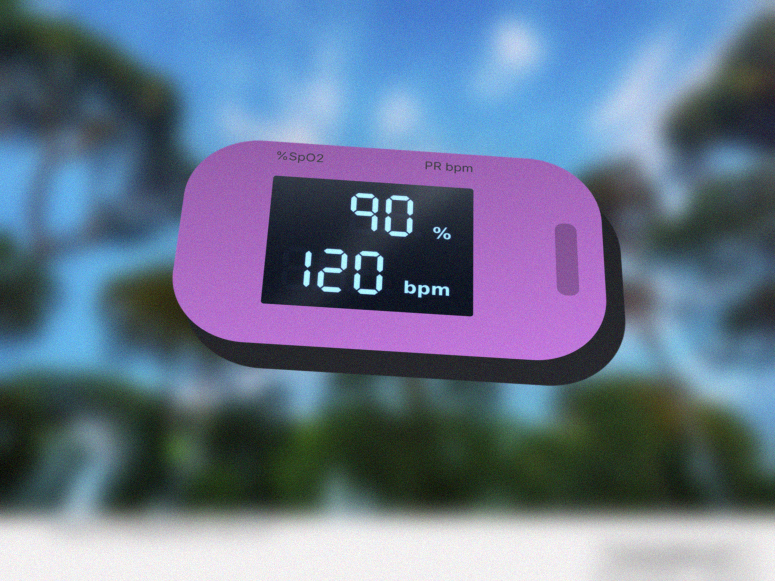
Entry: 120 bpm
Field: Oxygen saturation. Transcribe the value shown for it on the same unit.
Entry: 90 %
